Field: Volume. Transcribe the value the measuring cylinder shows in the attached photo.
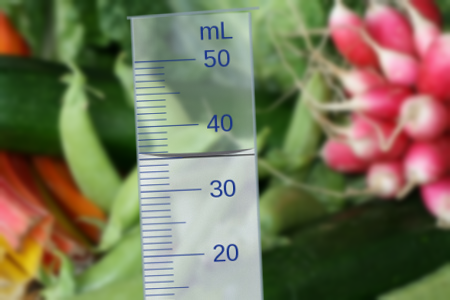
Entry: 35 mL
